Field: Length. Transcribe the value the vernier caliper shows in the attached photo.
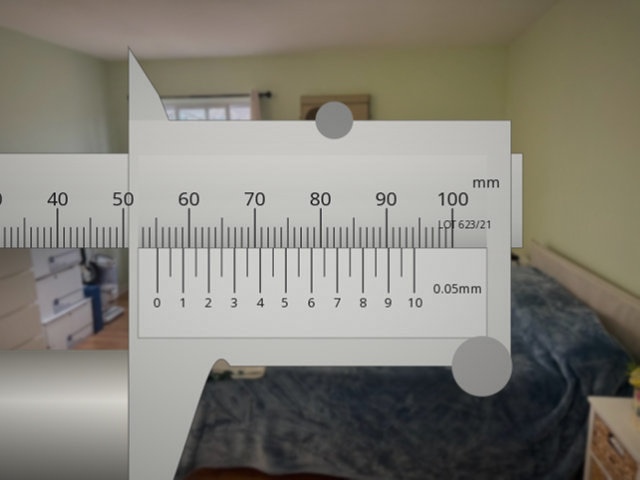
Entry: 55.2 mm
